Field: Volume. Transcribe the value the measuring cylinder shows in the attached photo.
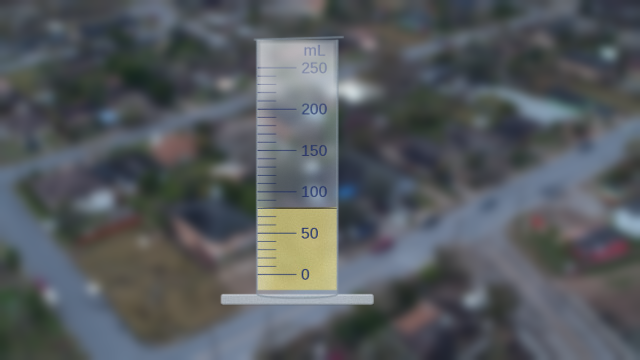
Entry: 80 mL
